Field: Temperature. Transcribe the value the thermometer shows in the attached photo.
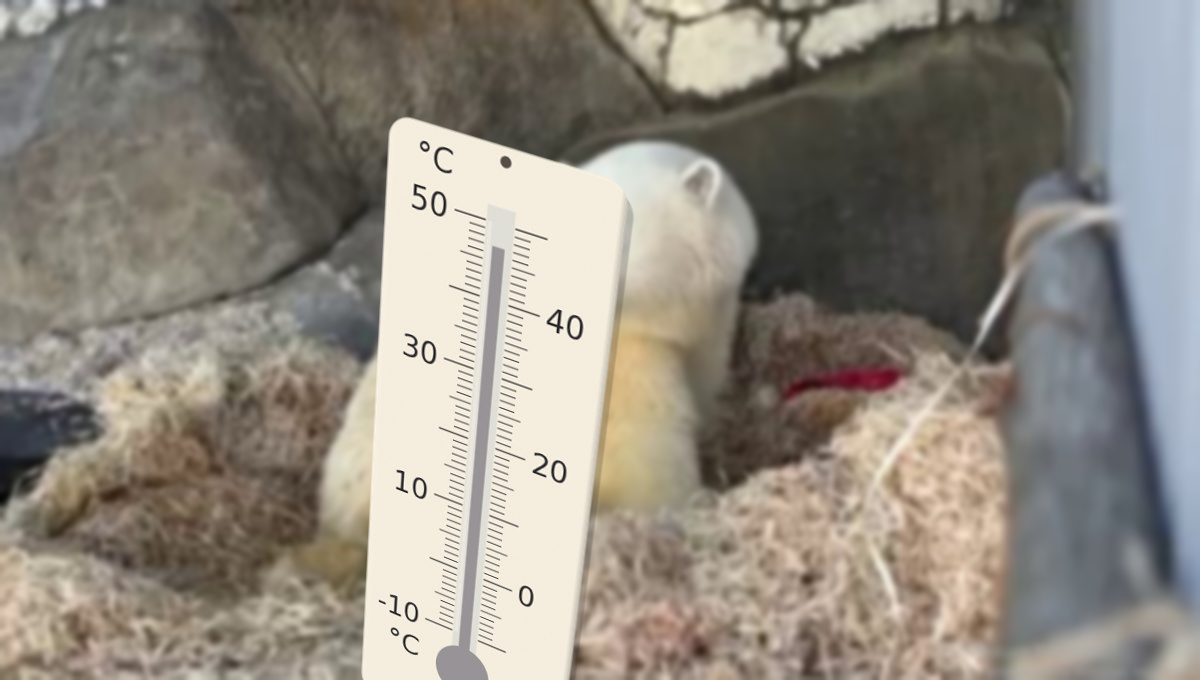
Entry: 47 °C
